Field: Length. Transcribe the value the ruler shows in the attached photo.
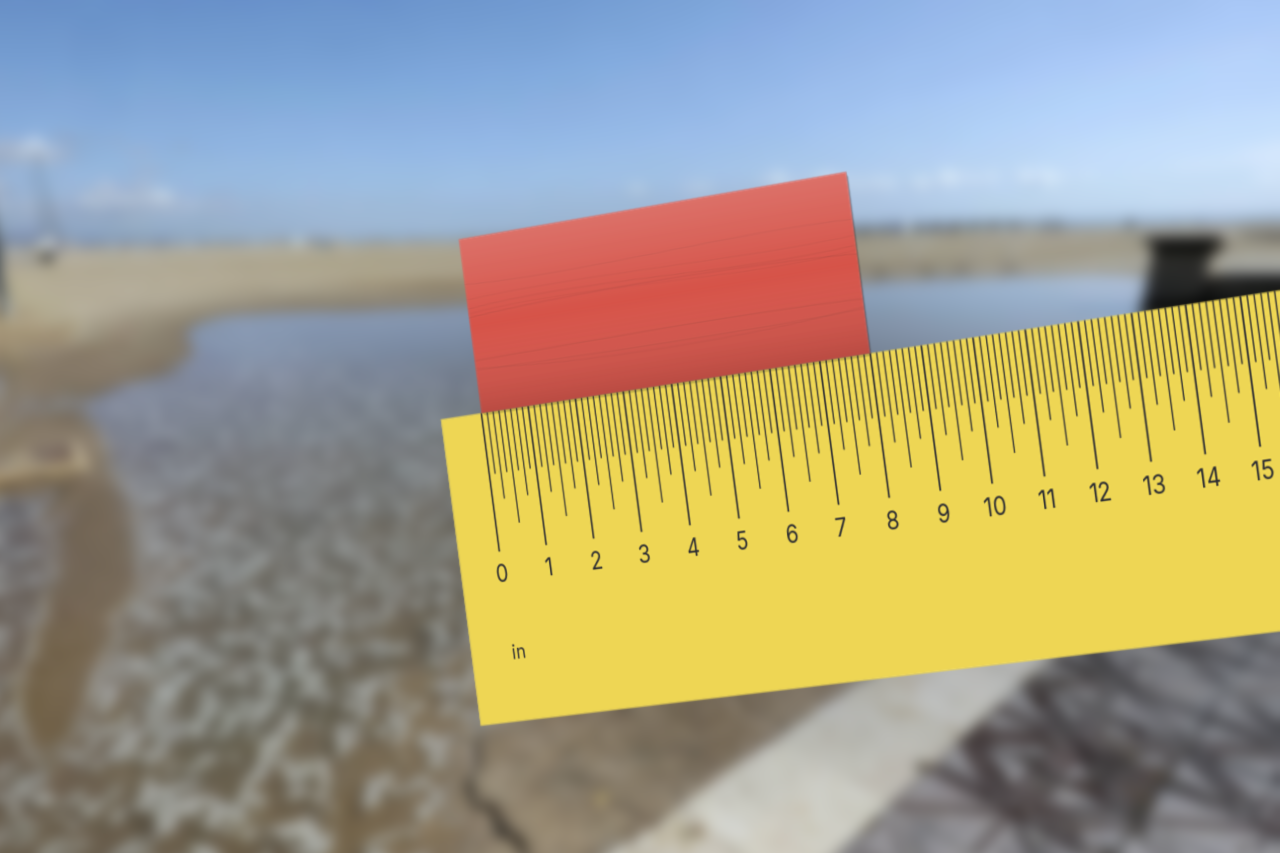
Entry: 8 in
